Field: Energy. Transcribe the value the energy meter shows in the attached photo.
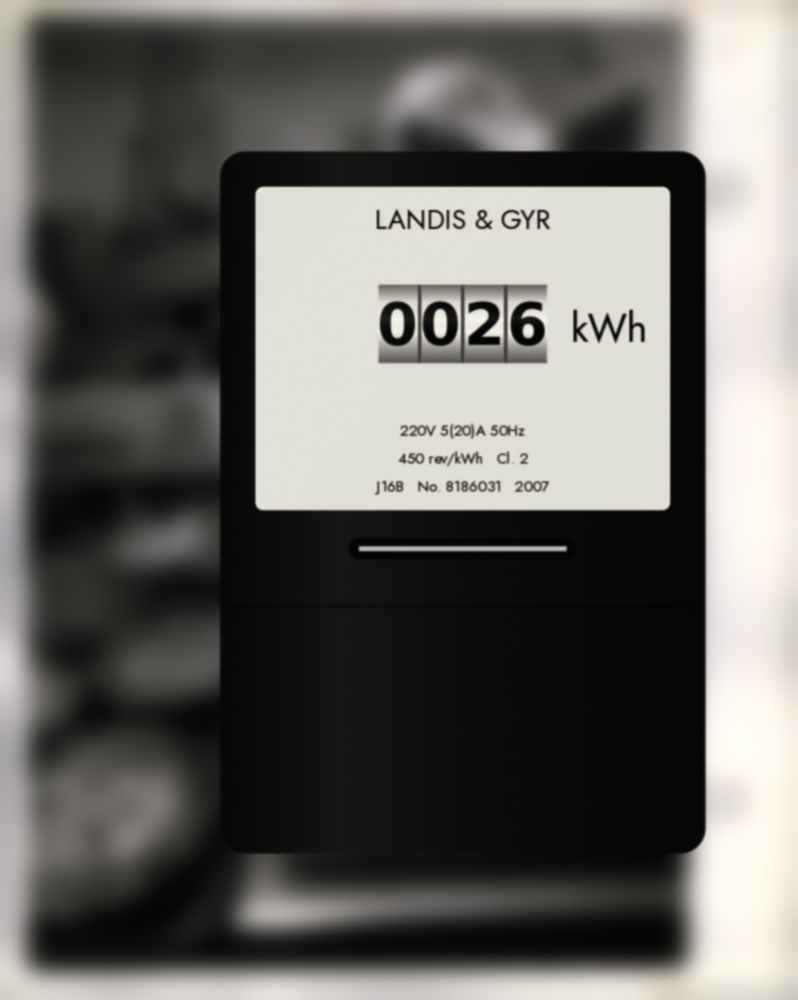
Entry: 26 kWh
